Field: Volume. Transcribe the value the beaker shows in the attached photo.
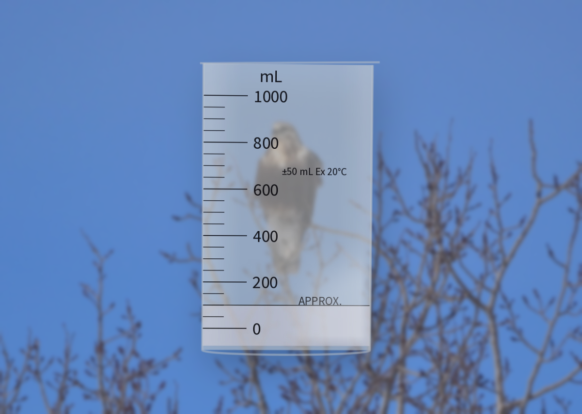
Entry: 100 mL
